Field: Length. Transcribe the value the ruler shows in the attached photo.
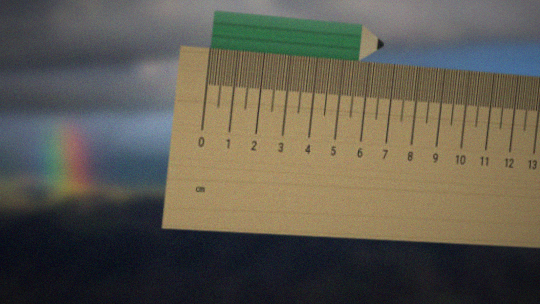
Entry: 6.5 cm
